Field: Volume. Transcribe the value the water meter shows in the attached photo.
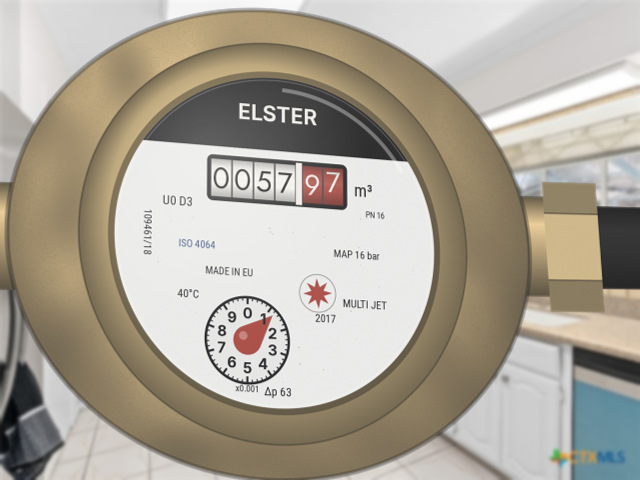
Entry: 57.971 m³
